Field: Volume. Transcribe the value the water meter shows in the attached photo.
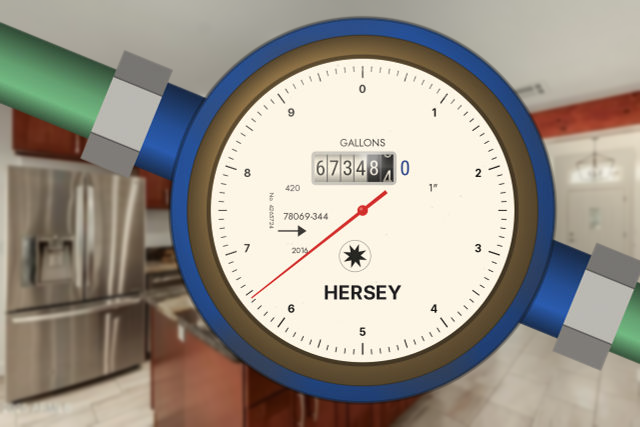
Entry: 6734836.4 gal
